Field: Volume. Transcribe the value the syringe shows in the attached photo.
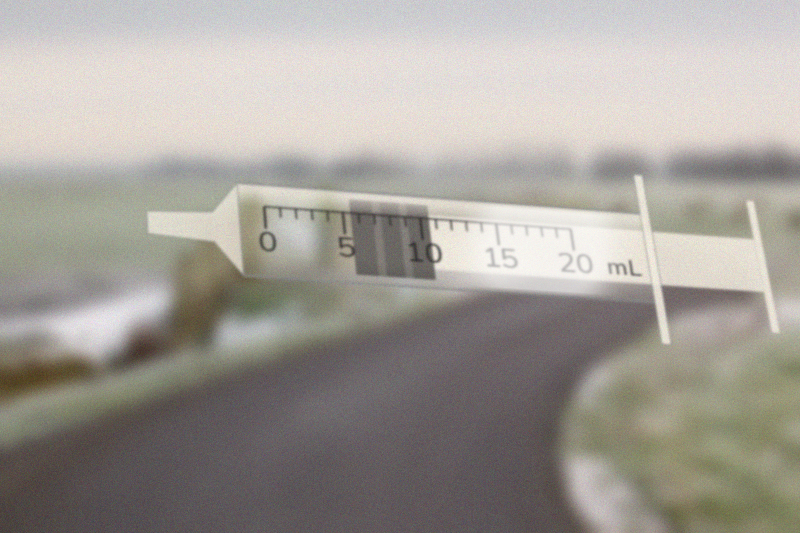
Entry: 5.5 mL
